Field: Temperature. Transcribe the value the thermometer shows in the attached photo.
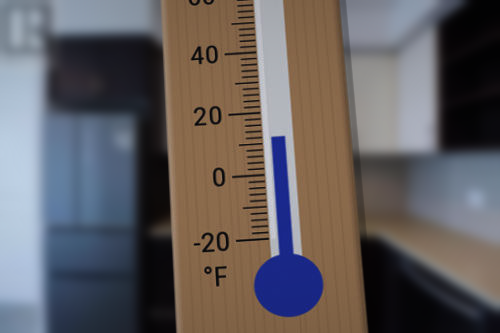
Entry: 12 °F
